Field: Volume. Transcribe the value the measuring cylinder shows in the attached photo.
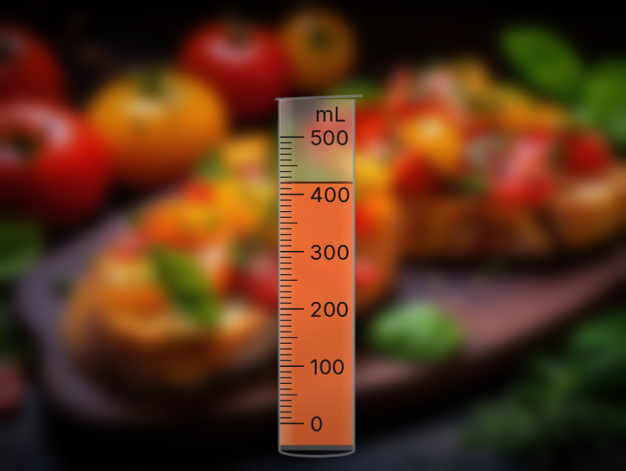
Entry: 420 mL
